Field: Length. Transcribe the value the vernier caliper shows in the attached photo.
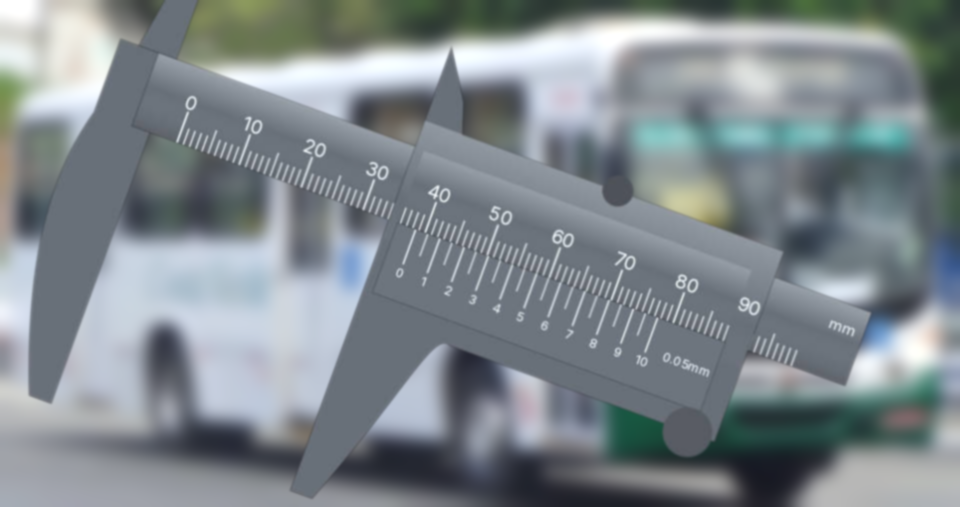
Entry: 38.5 mm
